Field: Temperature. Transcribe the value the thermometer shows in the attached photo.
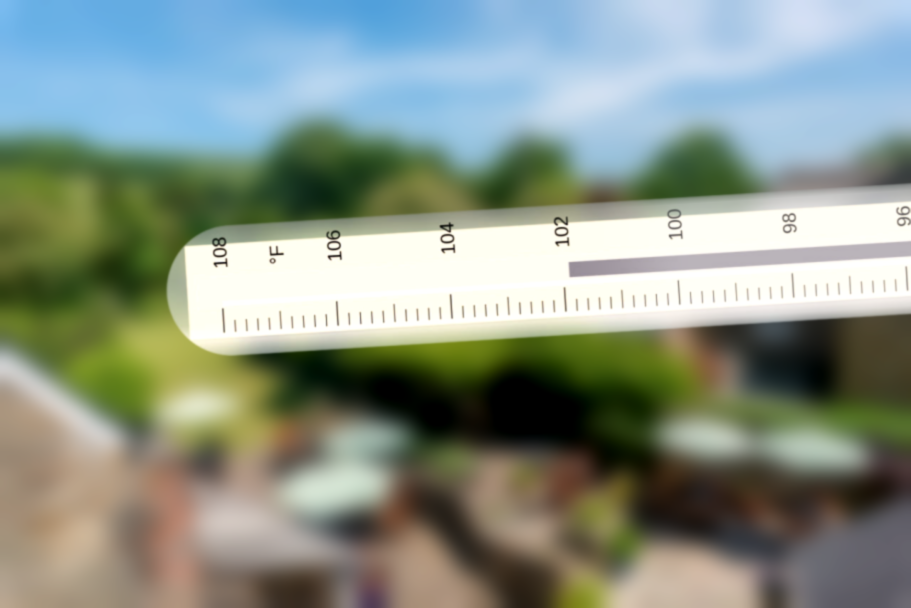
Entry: 101.9 °F
